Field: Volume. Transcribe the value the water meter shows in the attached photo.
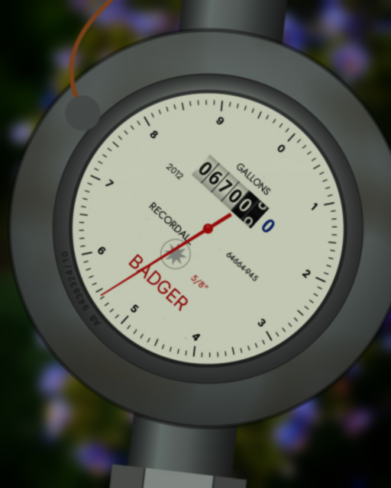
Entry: 670085.4 gal
